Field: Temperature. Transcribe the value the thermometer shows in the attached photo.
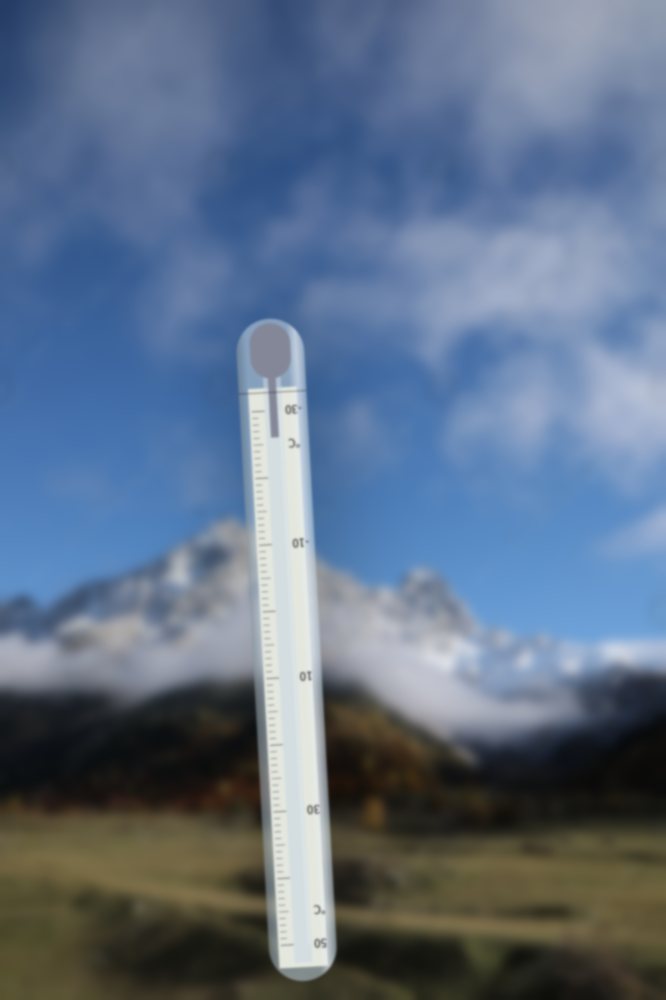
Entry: -26 °C
